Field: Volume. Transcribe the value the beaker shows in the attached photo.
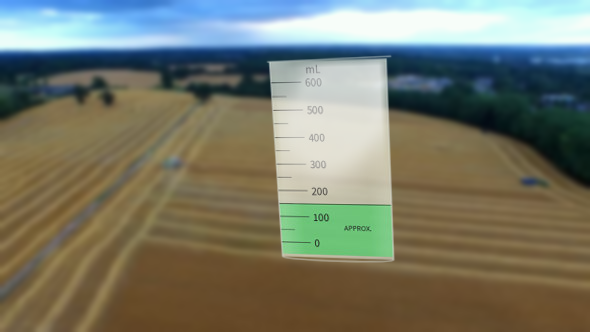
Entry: 150 mL
